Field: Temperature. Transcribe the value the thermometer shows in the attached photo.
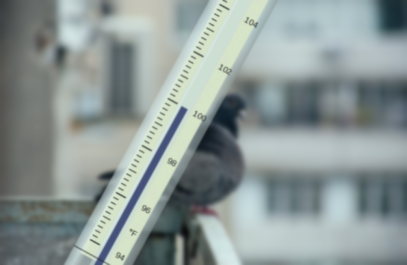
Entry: 100 °F
